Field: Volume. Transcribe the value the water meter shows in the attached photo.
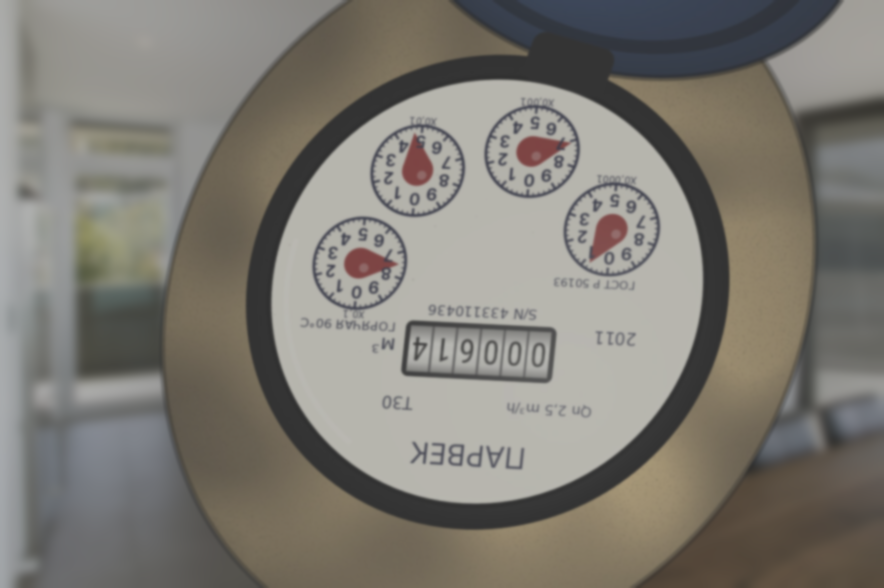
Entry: 614.7470 m³
